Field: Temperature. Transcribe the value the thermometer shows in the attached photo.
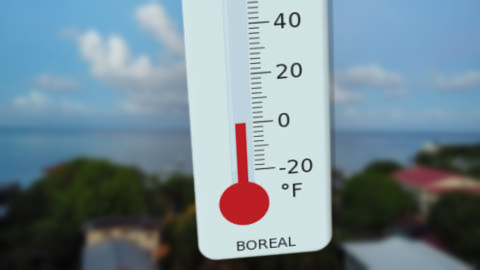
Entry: 0 °F
